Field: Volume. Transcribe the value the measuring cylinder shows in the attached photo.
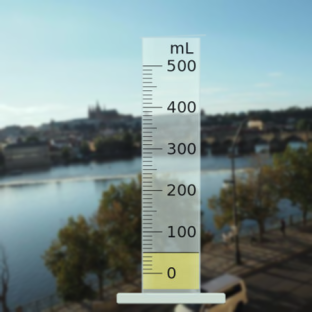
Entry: 50 mL
